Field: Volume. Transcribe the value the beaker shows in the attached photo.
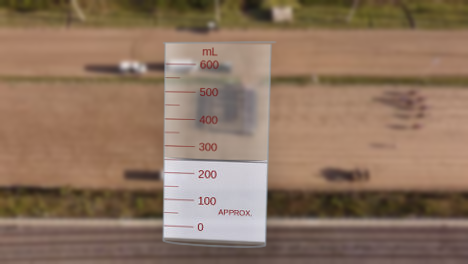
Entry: 250 mL
